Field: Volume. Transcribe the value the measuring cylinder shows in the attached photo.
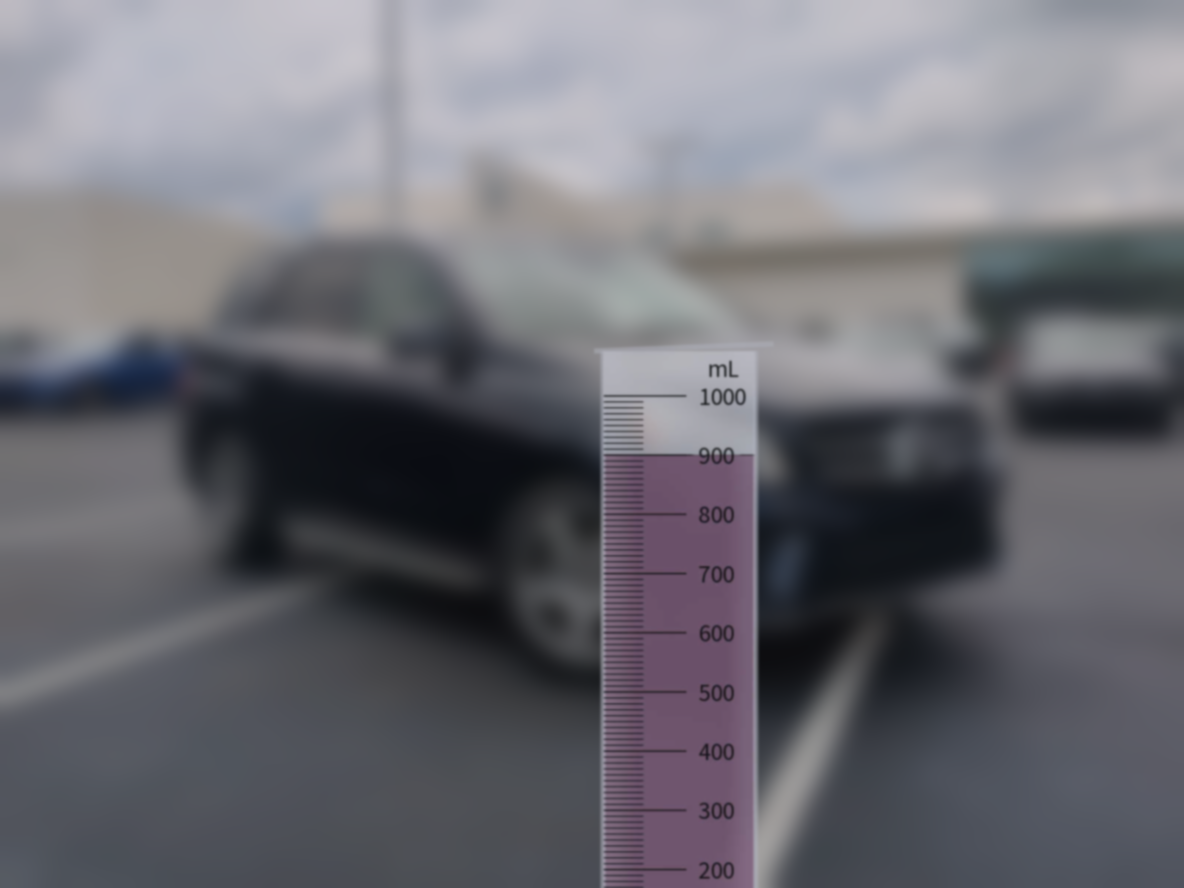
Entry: 900 mL
